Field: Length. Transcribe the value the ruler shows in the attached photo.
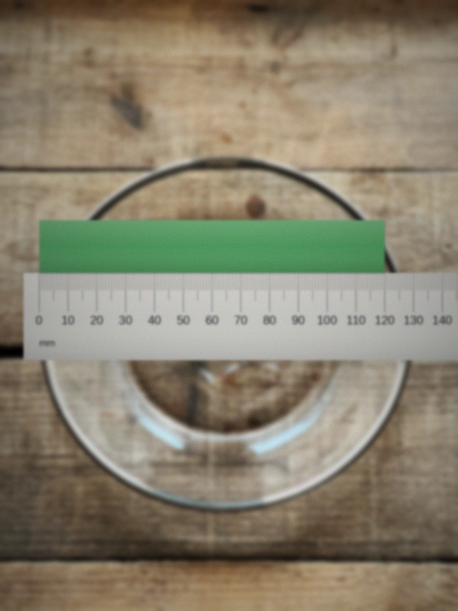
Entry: 120 mm
